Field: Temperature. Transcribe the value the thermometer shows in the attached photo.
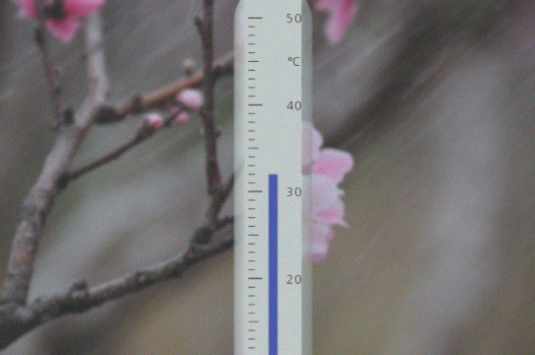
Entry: 32 °C
